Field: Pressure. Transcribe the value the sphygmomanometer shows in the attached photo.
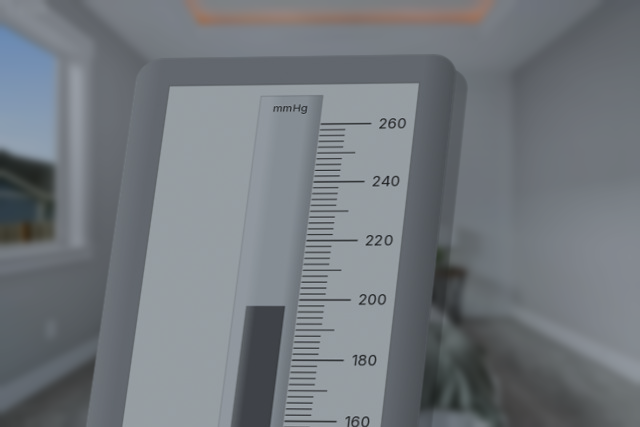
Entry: 198 mmHg
